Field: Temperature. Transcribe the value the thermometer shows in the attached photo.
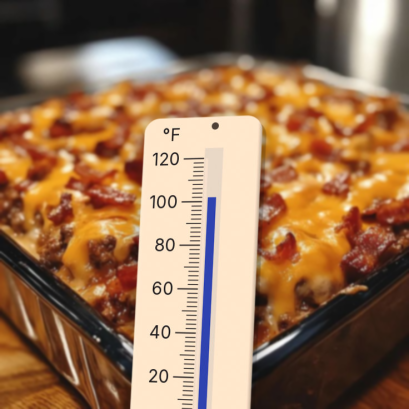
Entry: 102 °F
